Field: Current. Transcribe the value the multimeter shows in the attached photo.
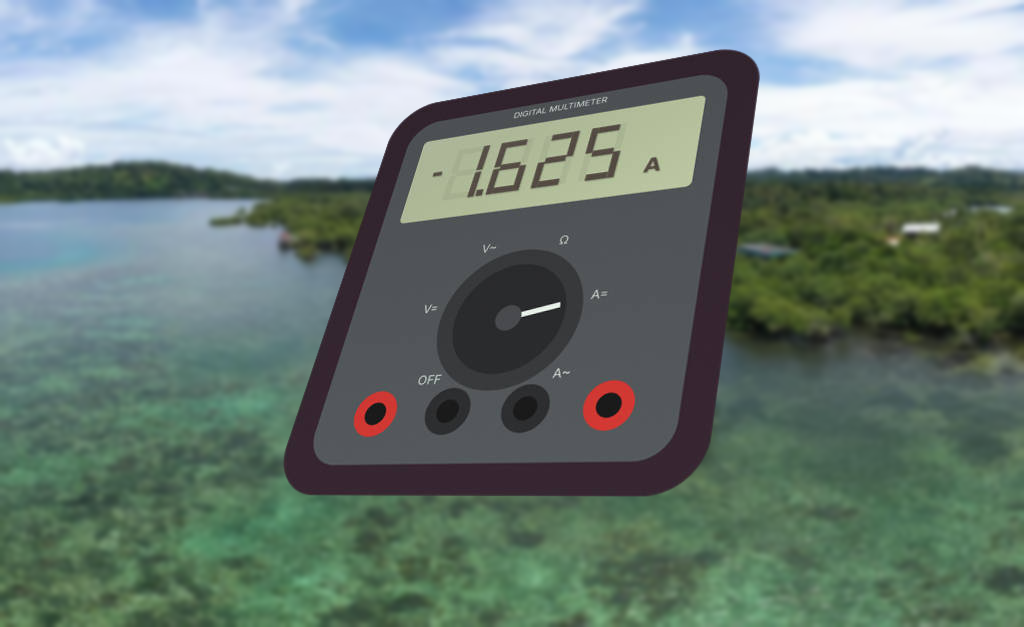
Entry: -1.625 A
